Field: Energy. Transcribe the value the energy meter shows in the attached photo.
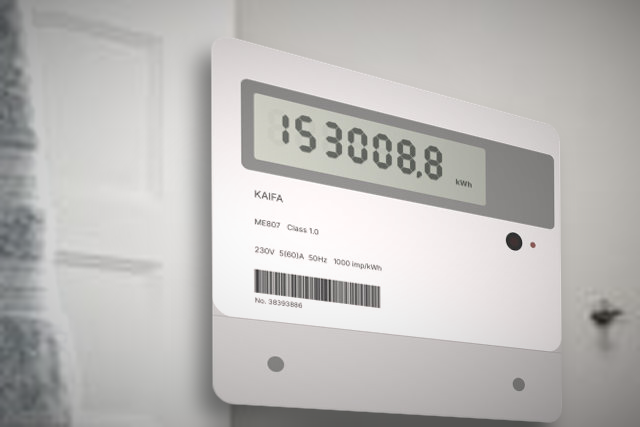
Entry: 153008.8 kWh
